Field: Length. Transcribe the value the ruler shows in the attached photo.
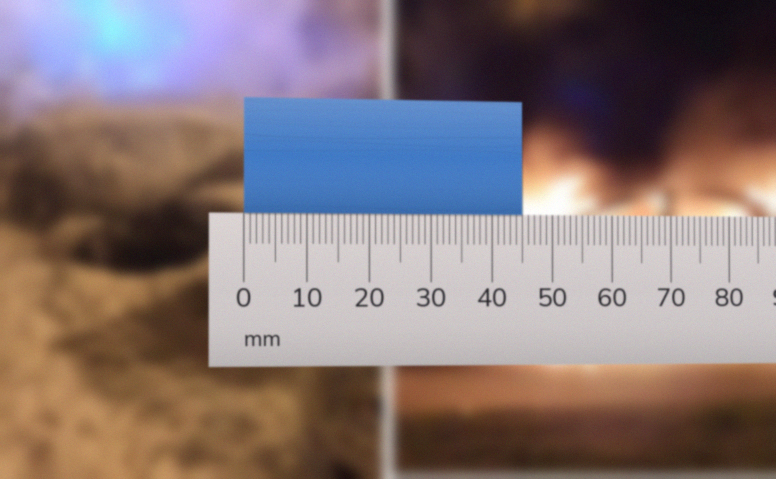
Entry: 45 mm
